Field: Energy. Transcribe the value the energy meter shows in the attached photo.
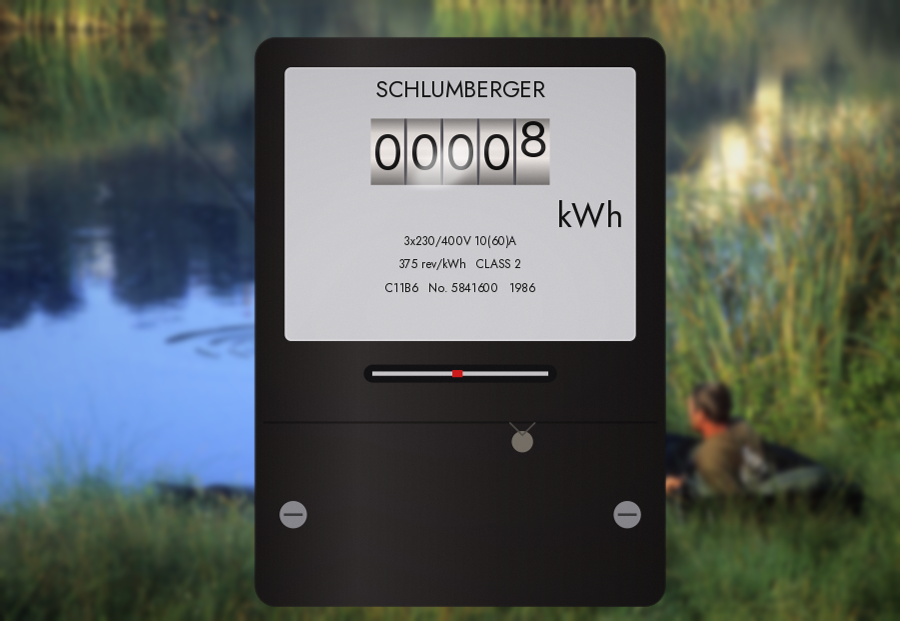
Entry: 8 kWh
